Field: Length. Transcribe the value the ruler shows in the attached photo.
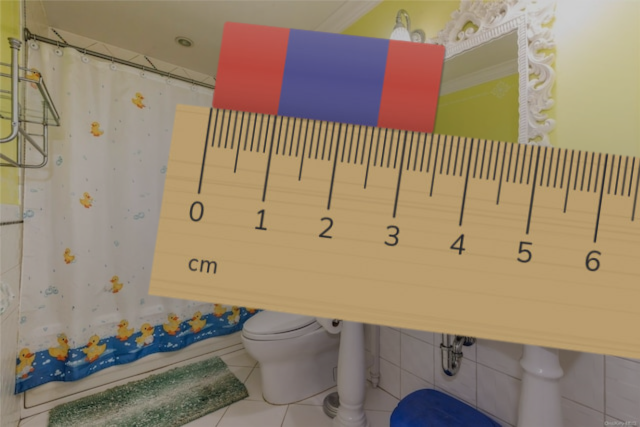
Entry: 3.4 cm
